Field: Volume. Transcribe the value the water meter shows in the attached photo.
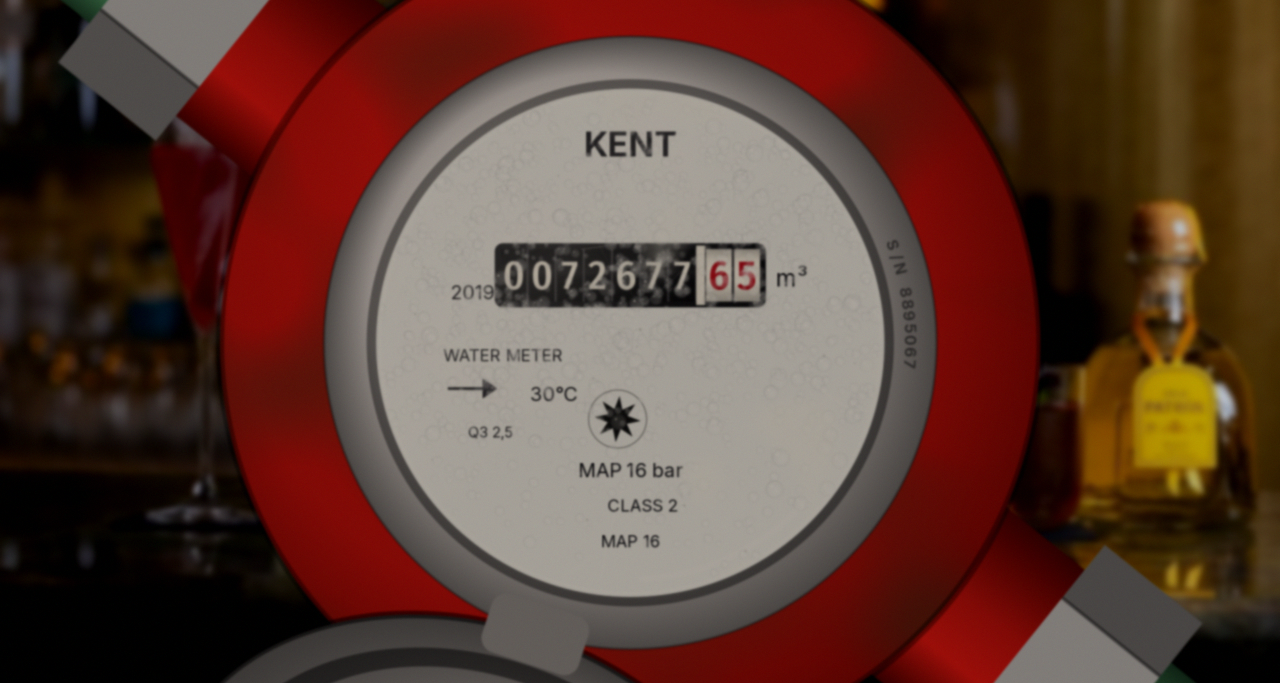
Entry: 72677.65 m³
